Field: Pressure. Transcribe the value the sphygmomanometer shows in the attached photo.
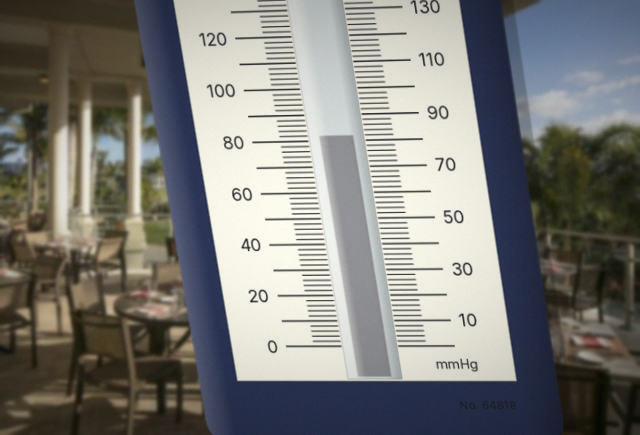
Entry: 82 mmHg
